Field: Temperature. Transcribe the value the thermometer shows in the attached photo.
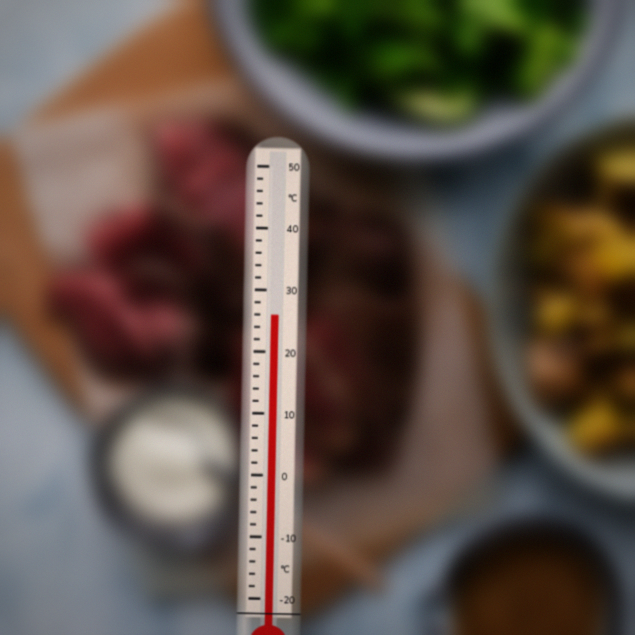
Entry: 26 °C
